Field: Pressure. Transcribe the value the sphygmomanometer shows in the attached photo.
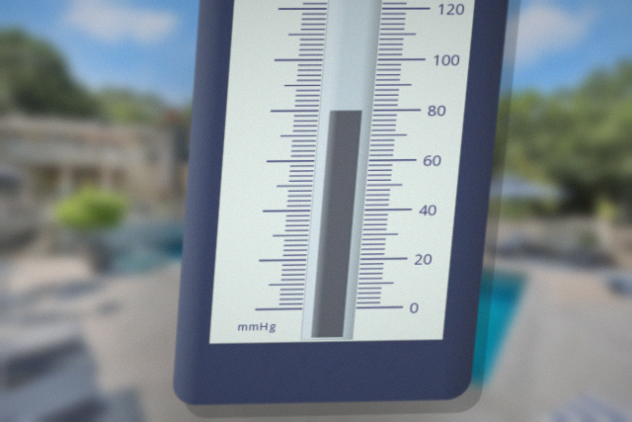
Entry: 80 mmHg
